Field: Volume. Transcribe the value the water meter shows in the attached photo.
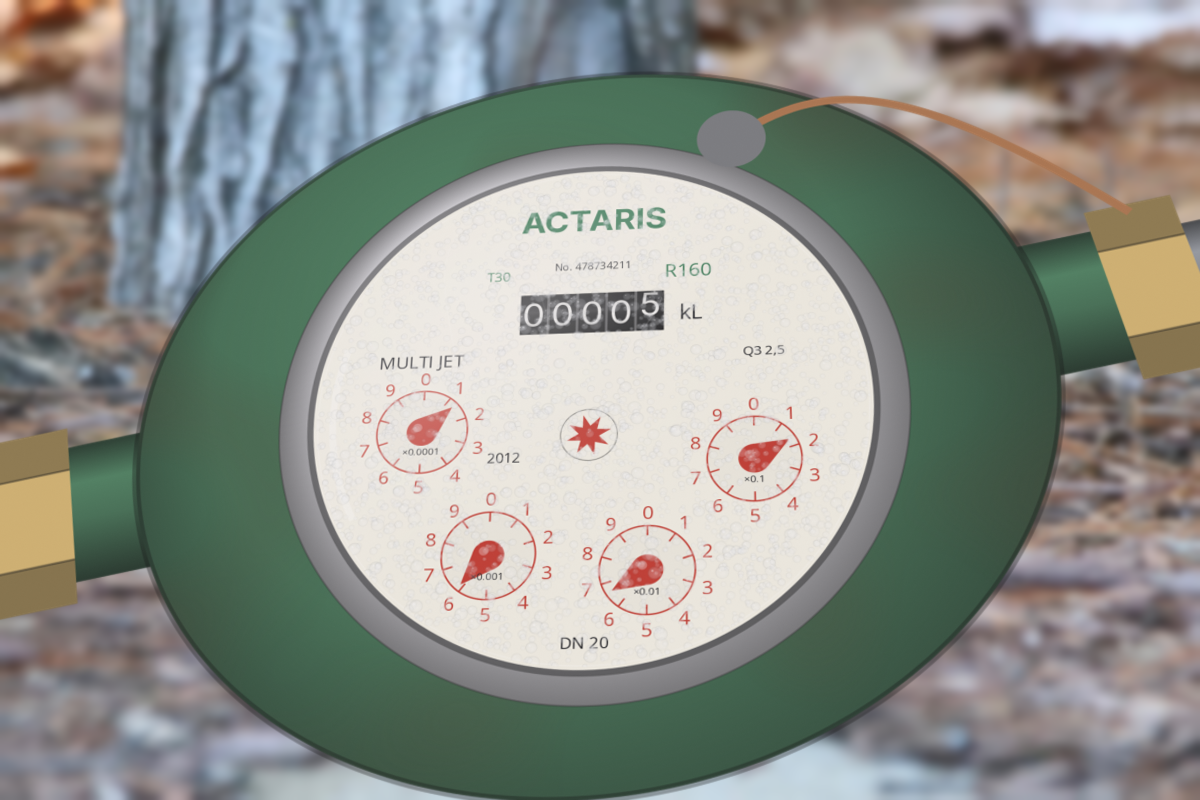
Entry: 5.1661 kL
